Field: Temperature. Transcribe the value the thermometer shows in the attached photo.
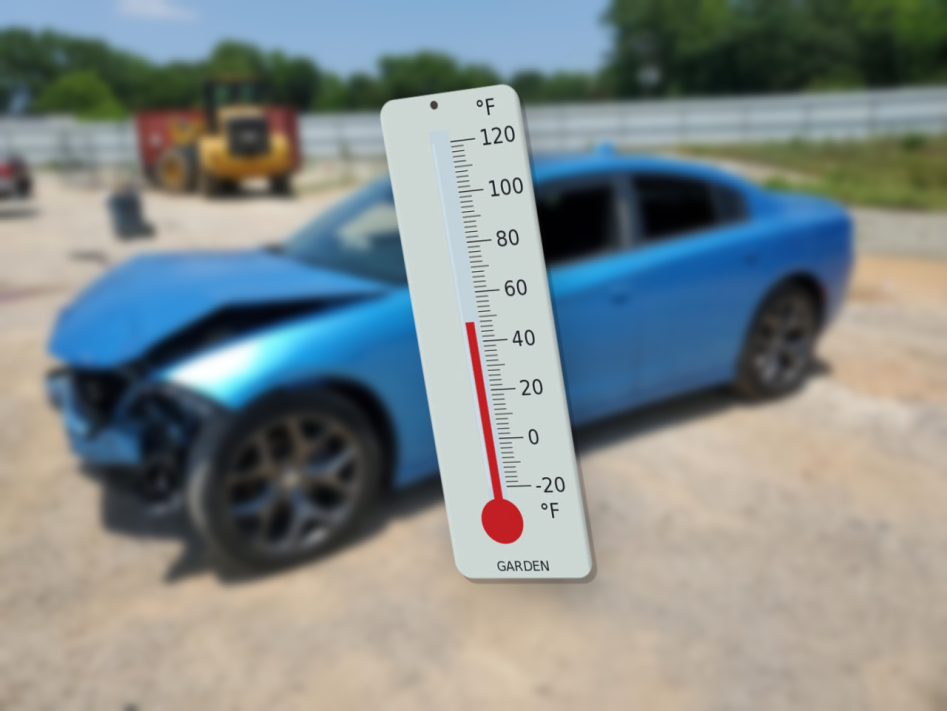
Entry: 48 °F
